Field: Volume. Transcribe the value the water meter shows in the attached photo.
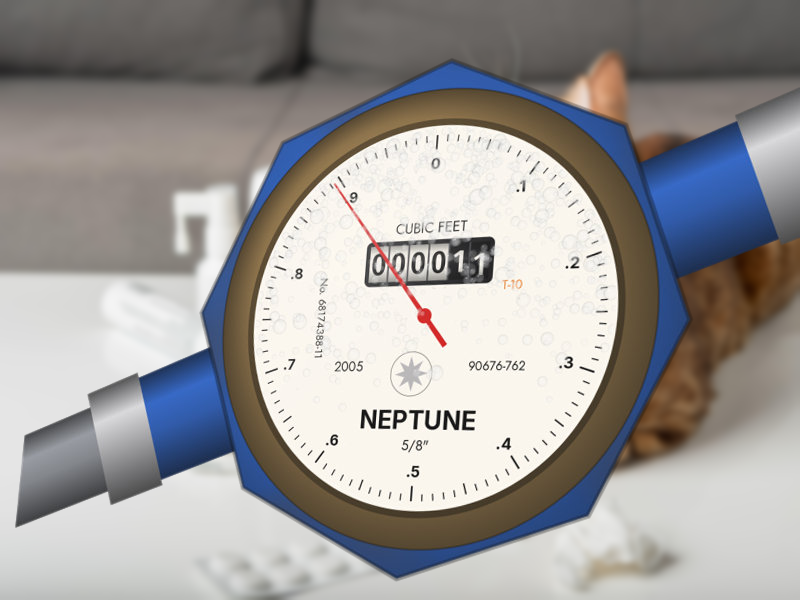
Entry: 10.89 ft³
